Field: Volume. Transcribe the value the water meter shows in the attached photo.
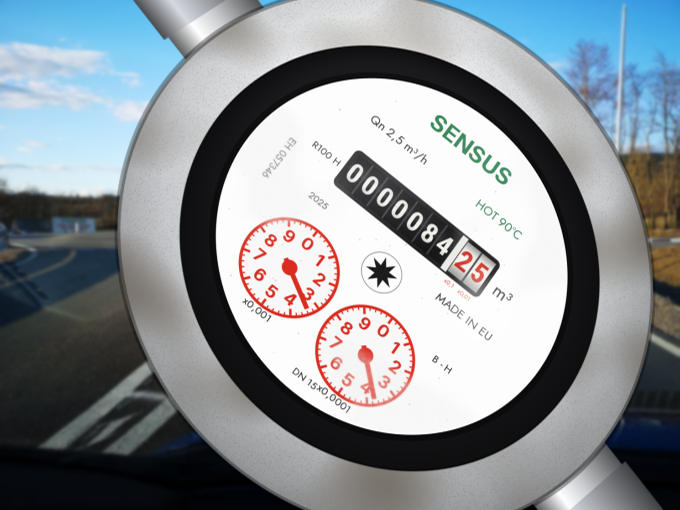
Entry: 84.2533 m³
